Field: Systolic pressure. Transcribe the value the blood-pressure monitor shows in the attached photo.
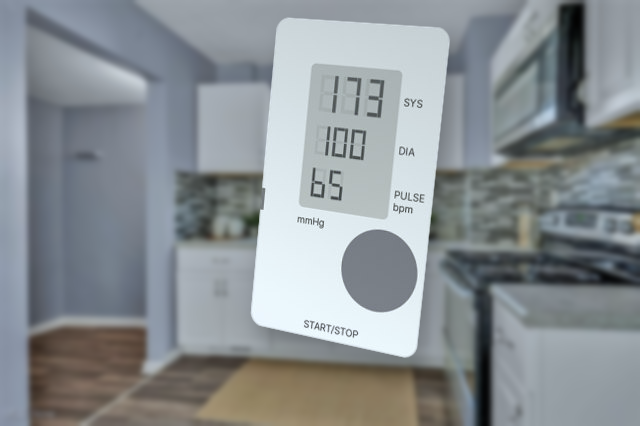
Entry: 173 mmHg
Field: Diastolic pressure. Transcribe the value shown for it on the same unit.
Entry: 100 mmHg
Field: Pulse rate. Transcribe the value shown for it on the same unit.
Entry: 65 bpm
